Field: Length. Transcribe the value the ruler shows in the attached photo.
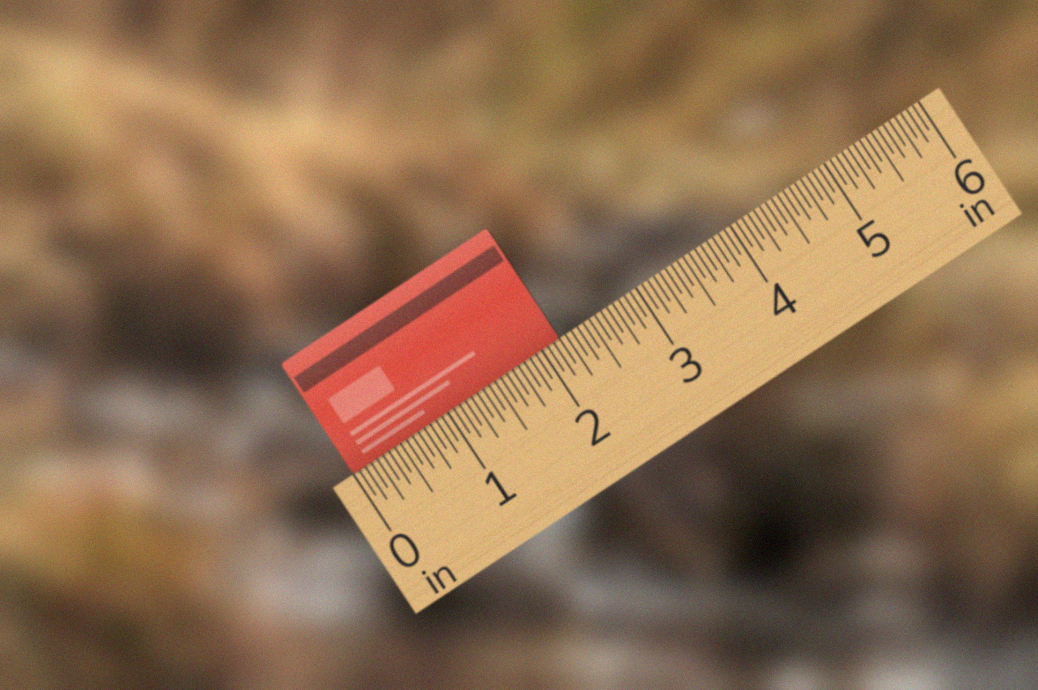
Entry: 2.1875 in
